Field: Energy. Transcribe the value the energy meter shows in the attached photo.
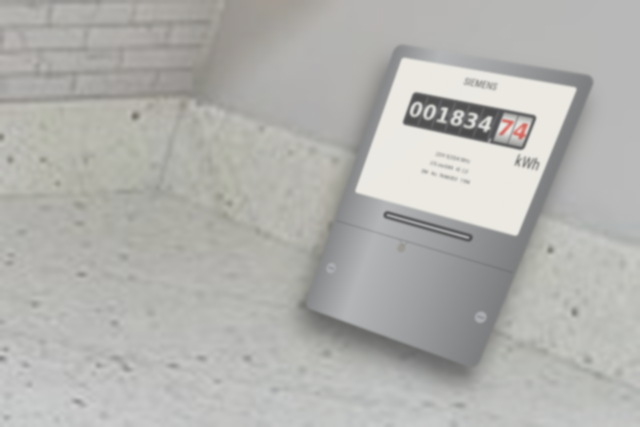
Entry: 1834.74 kWh
